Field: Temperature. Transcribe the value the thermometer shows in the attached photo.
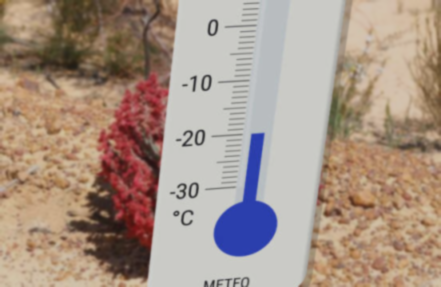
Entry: -20 °C
